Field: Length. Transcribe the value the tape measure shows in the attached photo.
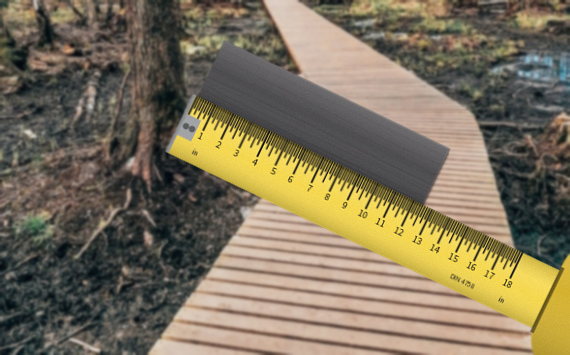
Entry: 12.5 in
